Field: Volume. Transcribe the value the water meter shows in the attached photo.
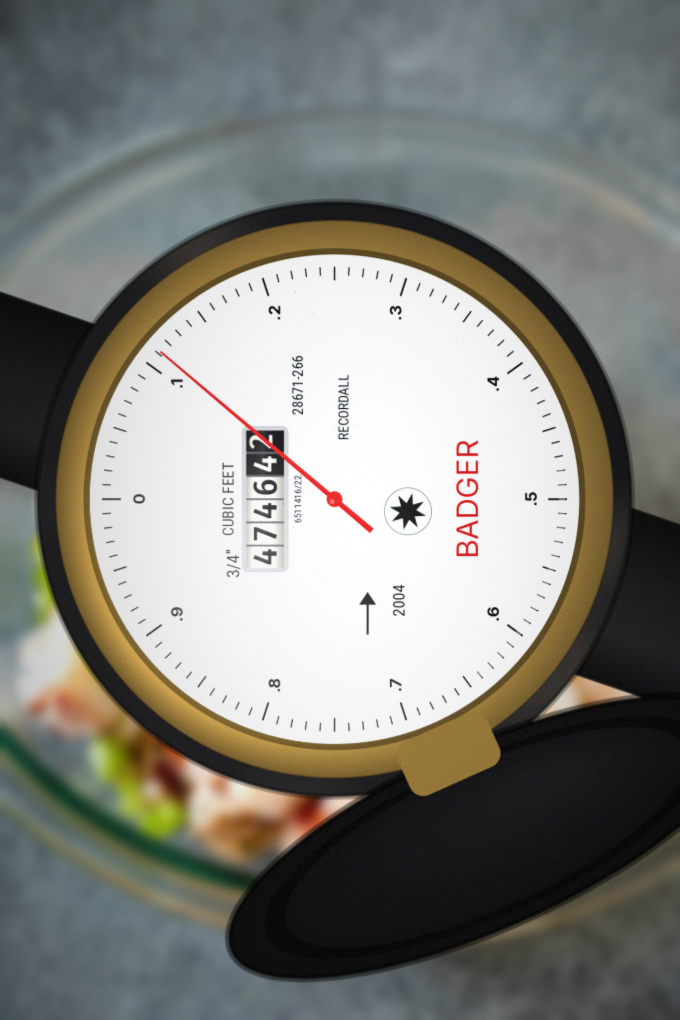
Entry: 474642.11 ft³
